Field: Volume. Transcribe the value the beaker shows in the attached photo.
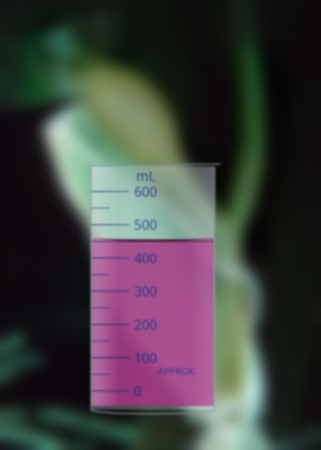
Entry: 450 mL
